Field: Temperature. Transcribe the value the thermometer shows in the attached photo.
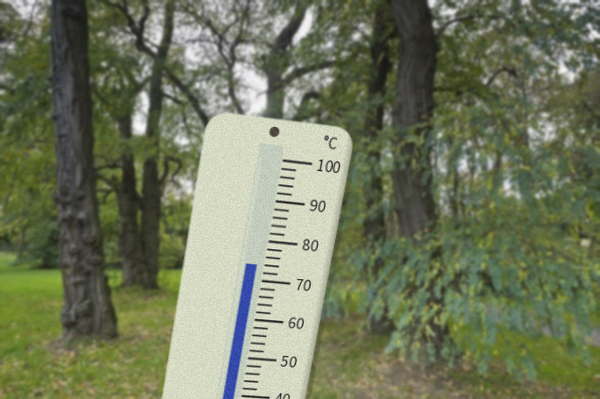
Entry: 74 °C
